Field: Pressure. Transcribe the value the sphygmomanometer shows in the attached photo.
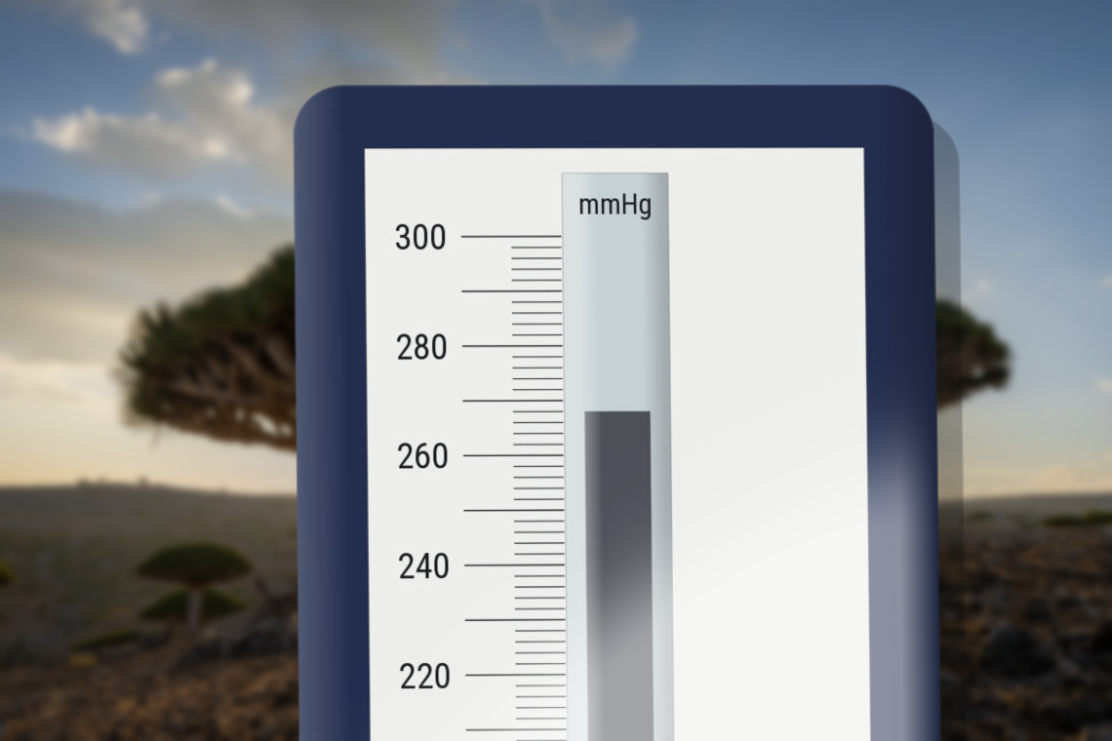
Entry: 268 mmHg
